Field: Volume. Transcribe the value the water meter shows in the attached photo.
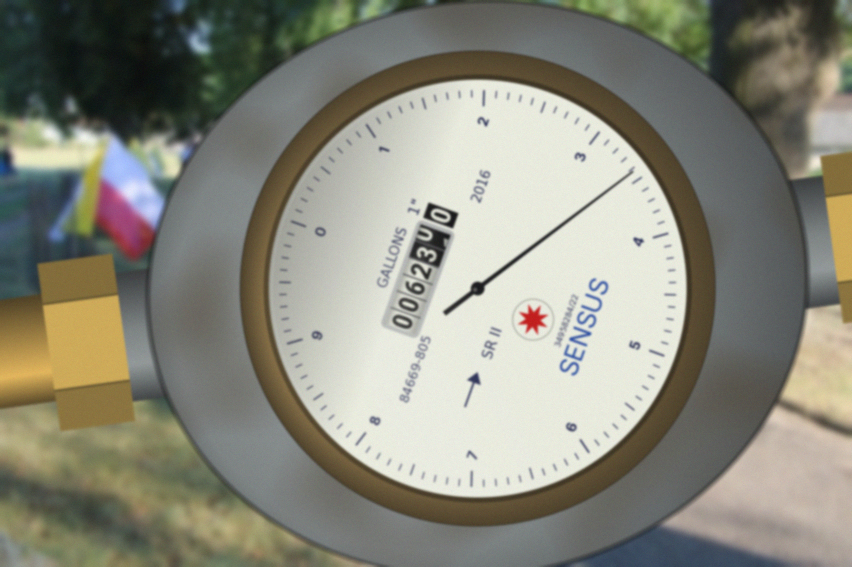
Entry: 62303.4 gal
